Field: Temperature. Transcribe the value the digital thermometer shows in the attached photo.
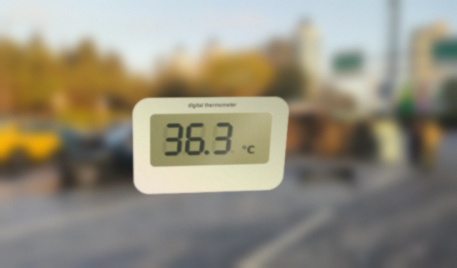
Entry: 36.3 °C
